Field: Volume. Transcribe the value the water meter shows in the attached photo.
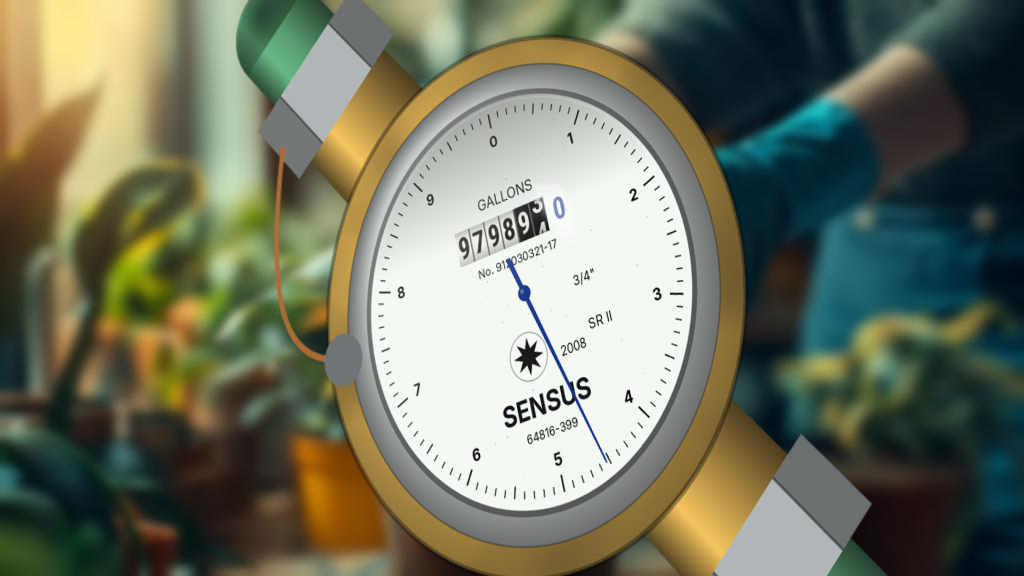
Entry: 9798934.5 gal
